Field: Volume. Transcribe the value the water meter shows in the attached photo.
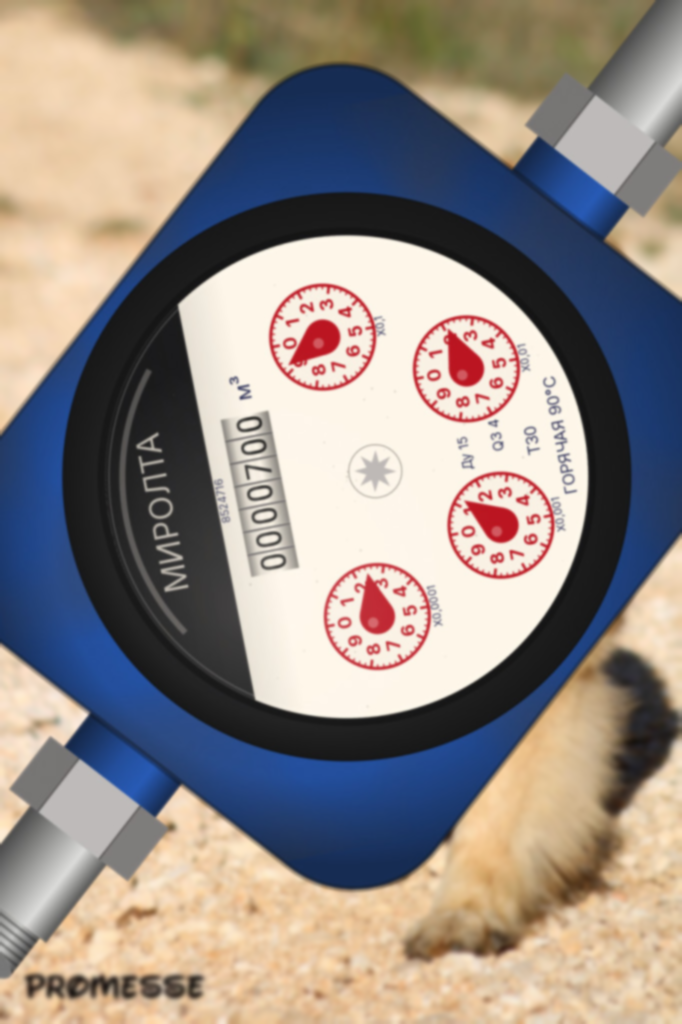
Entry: 699.9212 m³
